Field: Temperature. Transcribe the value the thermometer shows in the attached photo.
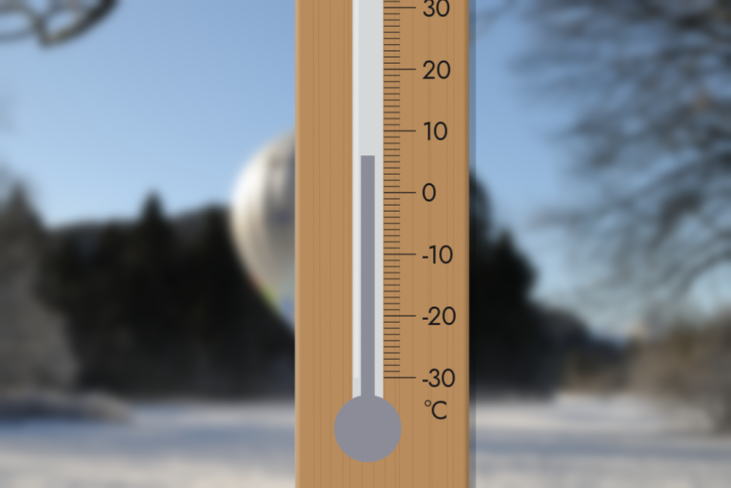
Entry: 6 °C
